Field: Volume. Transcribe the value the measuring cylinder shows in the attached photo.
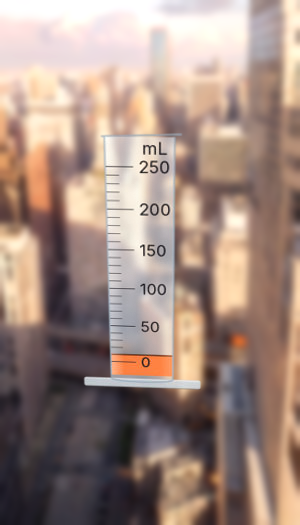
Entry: 10 mL
